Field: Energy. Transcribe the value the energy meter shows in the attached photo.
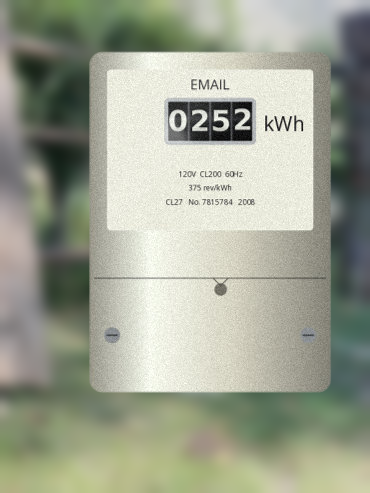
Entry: 252 kWh
